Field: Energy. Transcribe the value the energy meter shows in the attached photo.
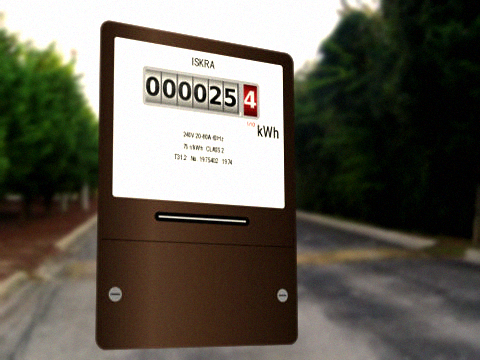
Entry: 25.4 kWh
